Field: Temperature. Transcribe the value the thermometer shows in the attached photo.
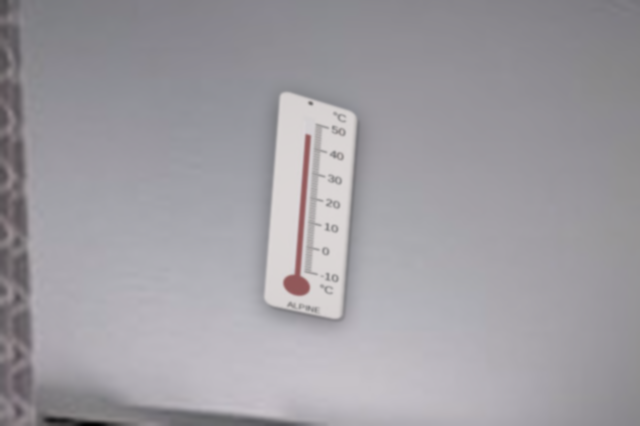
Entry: 45 °C
